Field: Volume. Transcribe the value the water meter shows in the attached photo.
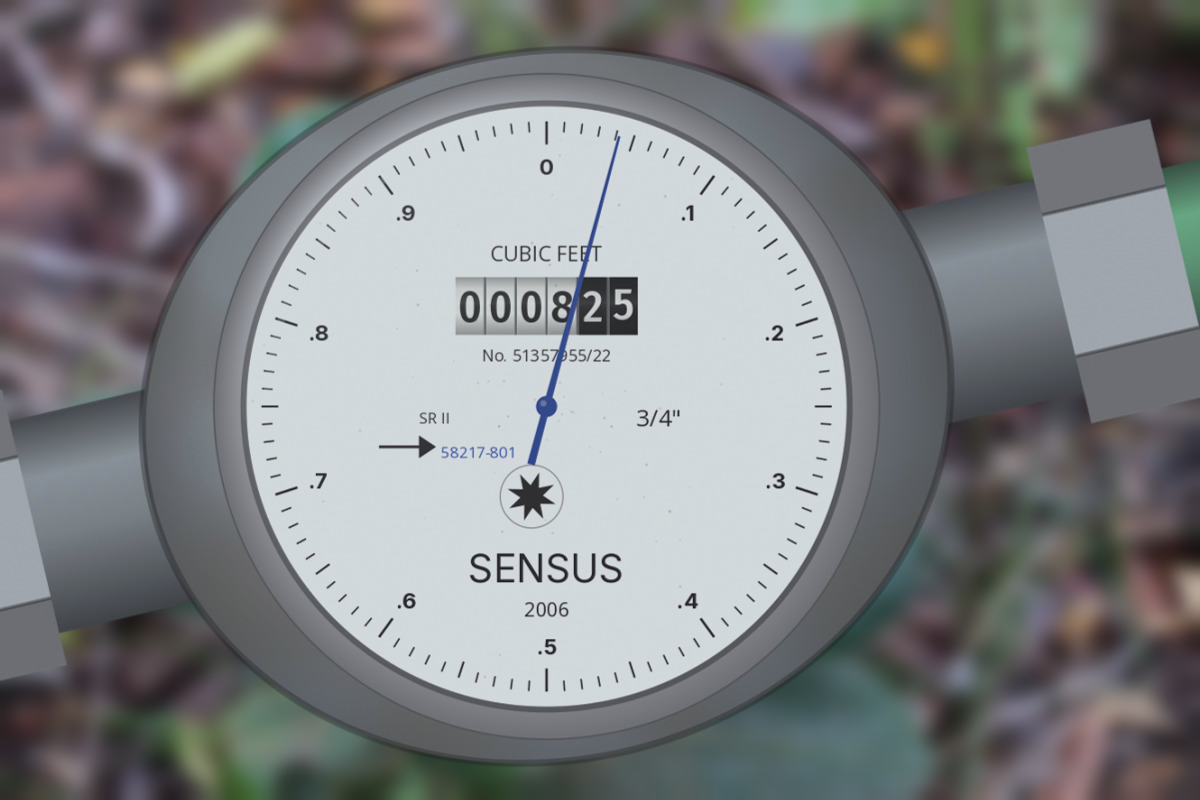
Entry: 825.04 ft³
